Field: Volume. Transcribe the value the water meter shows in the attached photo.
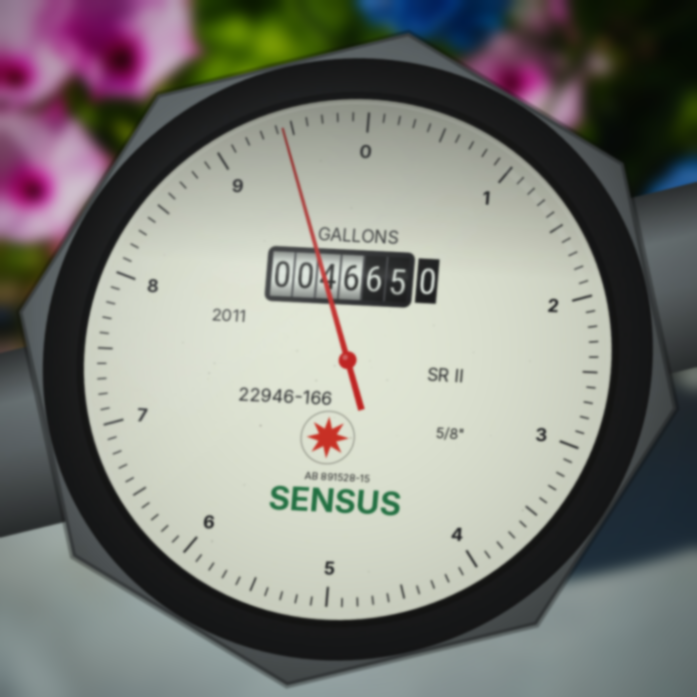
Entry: 46649.4 gal
